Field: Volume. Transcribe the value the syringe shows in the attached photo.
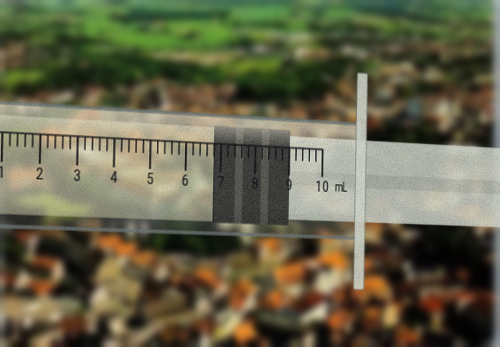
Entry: 6.8 mL
